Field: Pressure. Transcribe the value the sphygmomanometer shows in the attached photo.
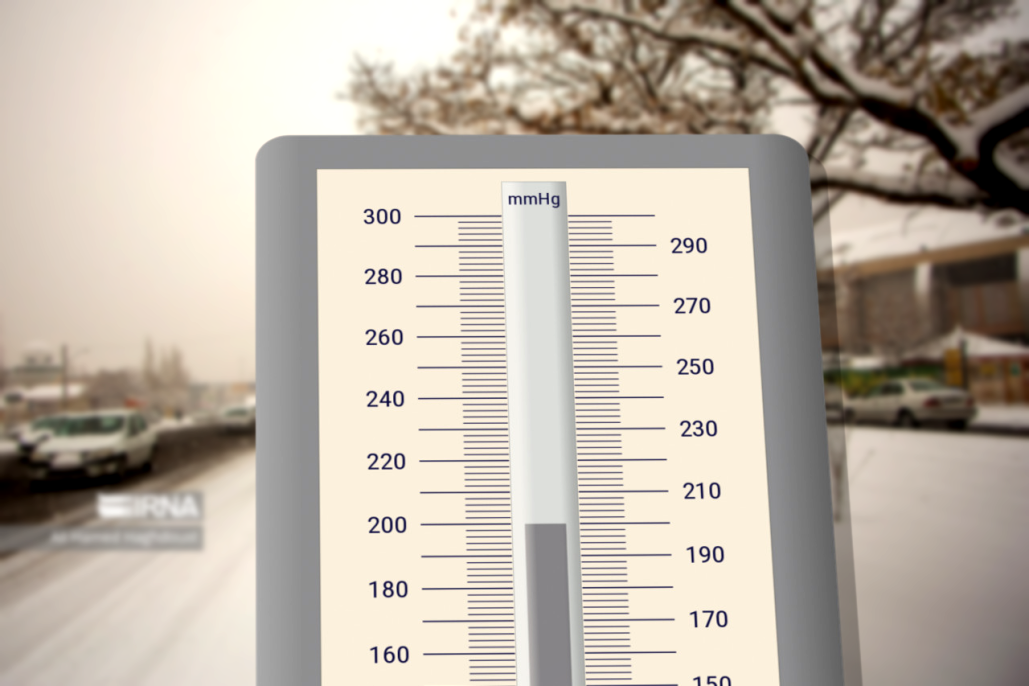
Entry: 200 mmHg
